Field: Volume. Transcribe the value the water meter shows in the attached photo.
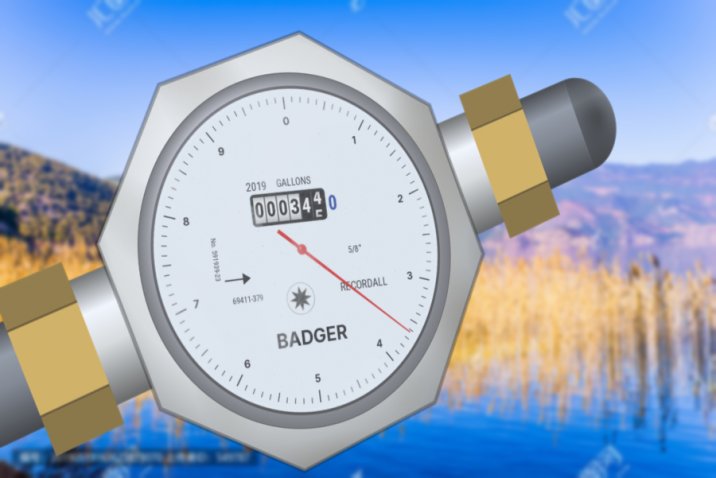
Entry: 3443.6 gal
